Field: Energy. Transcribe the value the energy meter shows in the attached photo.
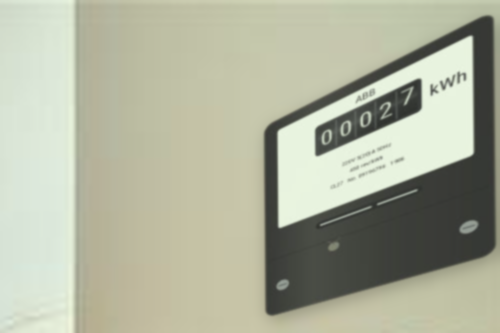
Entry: 27 kWh
